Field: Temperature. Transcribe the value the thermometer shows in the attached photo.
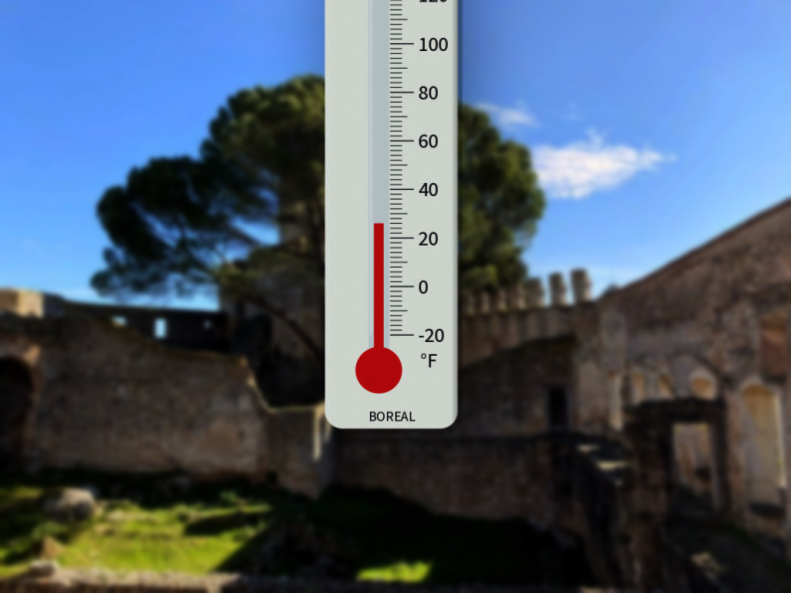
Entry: 26 °F
